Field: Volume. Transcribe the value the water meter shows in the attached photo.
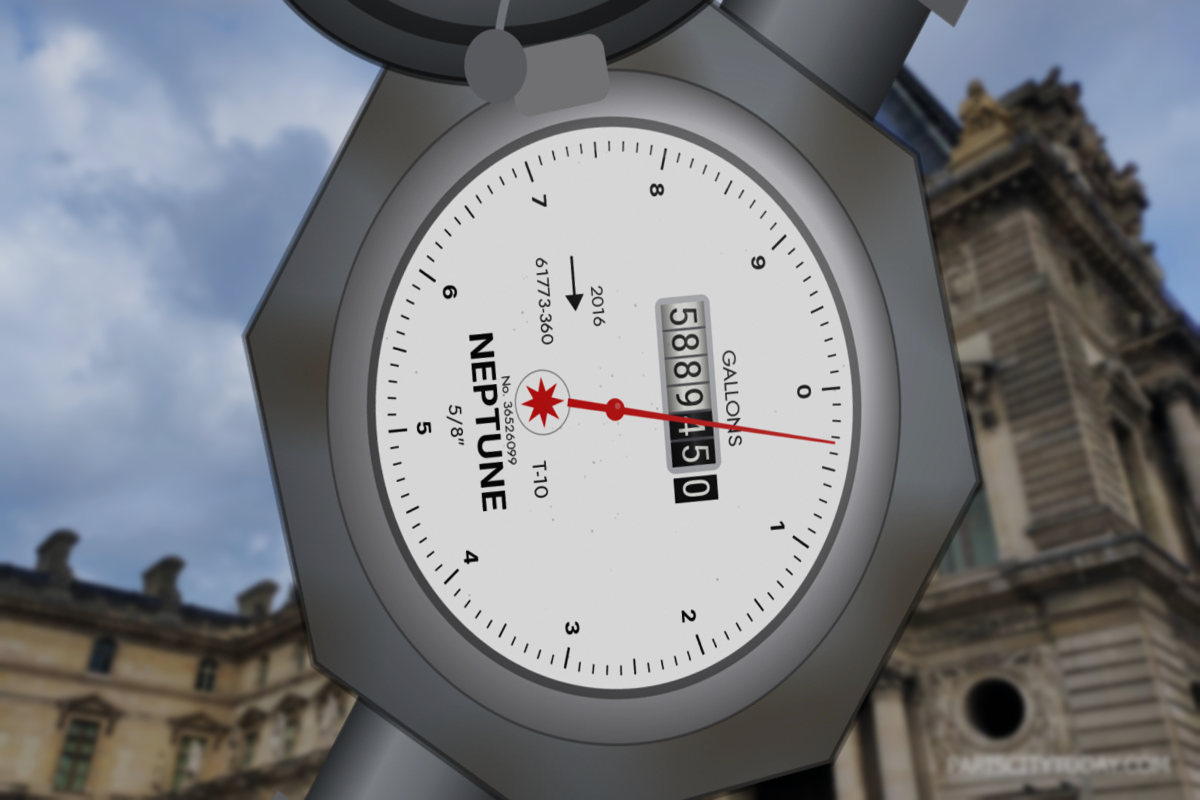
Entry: 5889450.3 gal
